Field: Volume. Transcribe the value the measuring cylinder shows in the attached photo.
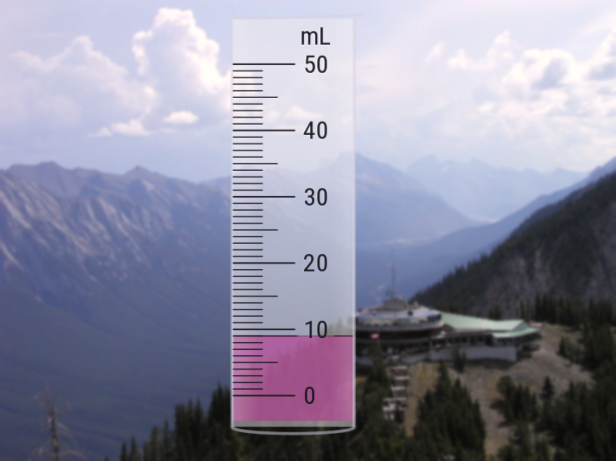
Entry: 9 mL
